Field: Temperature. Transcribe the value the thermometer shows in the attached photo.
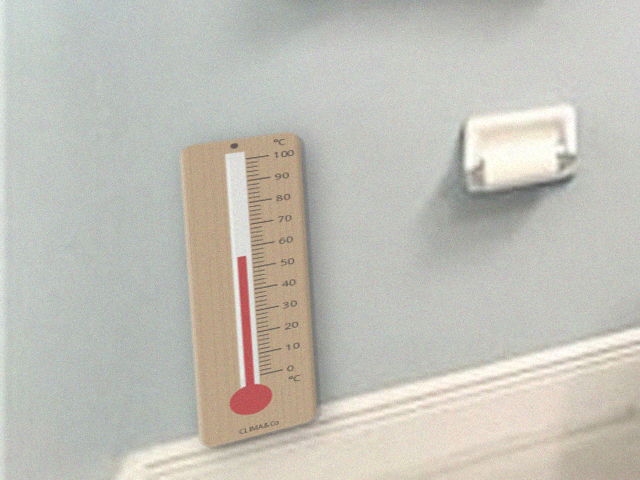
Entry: 56 °C
